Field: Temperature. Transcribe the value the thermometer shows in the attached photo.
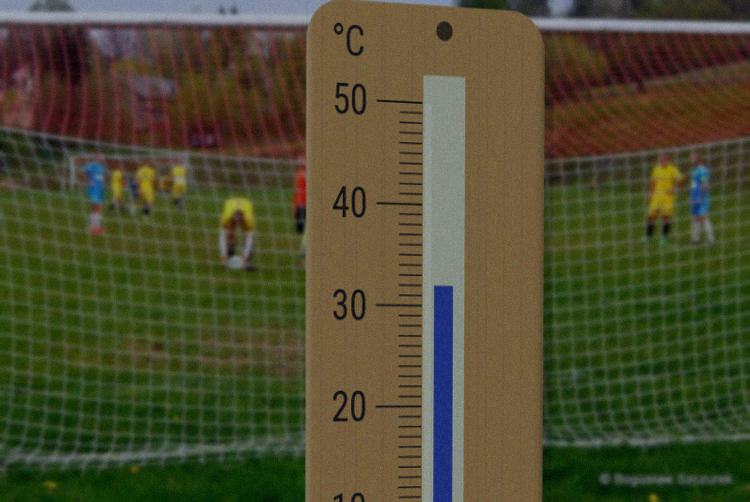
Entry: 32 °C
